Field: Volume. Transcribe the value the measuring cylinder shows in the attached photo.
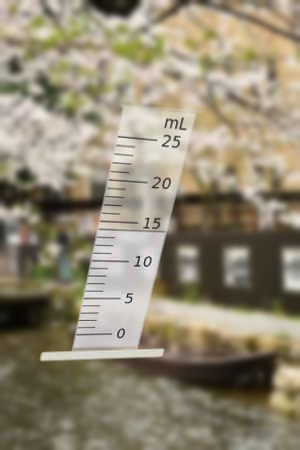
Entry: 14 mL
